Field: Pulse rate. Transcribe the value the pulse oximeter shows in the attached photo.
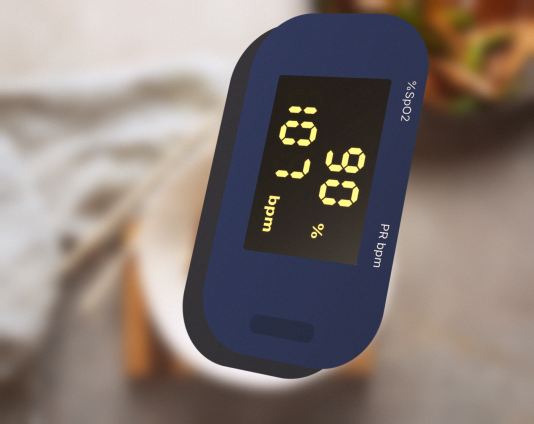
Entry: 107 bpm
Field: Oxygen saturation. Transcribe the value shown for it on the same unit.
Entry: 90 %
